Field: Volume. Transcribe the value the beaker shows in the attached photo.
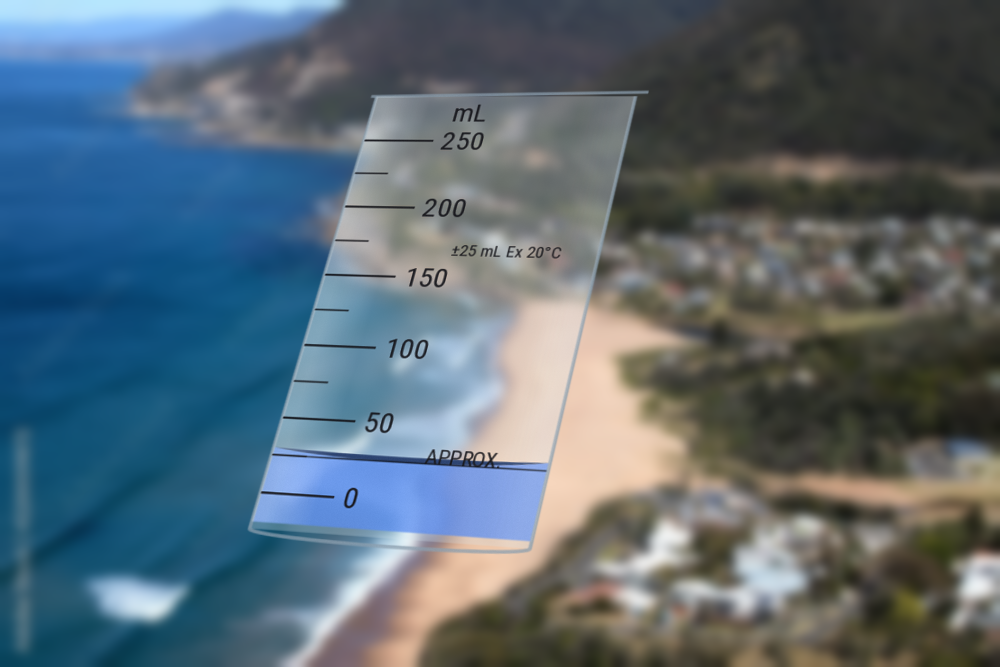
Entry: 25 mL
